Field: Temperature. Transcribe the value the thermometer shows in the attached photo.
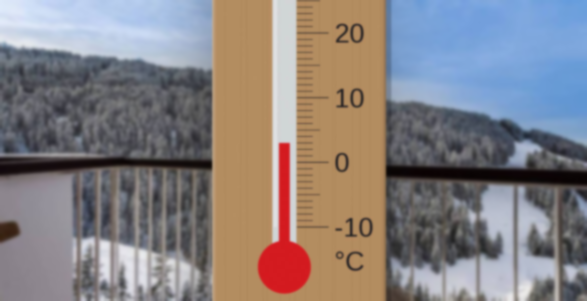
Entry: 3 °C
